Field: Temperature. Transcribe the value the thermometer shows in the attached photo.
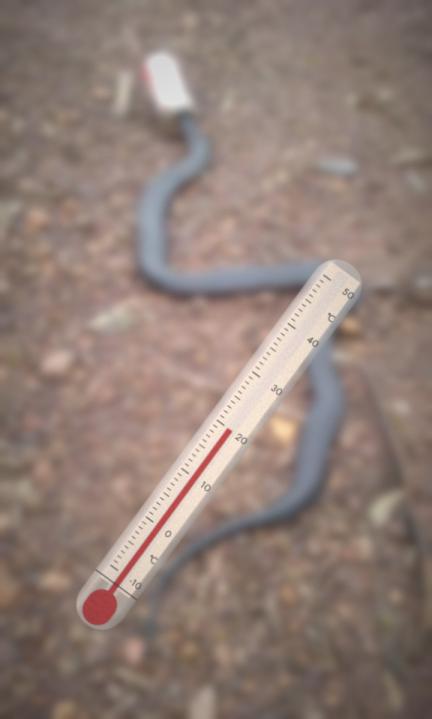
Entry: 20 °C
